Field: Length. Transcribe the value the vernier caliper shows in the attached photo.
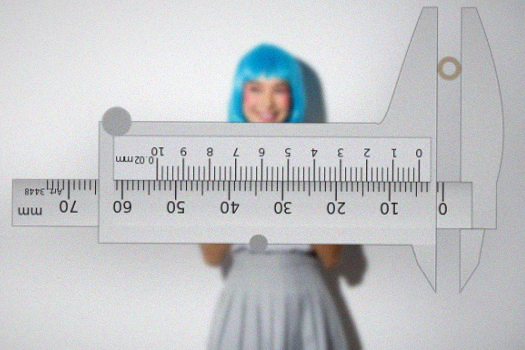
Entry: 4.5 mm
